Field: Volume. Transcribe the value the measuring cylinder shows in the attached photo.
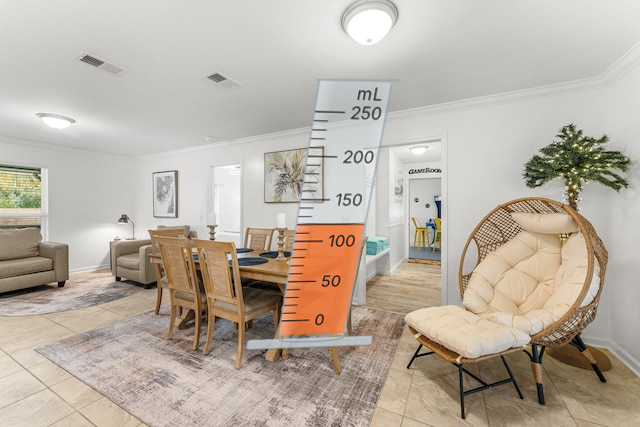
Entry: 120 mL
